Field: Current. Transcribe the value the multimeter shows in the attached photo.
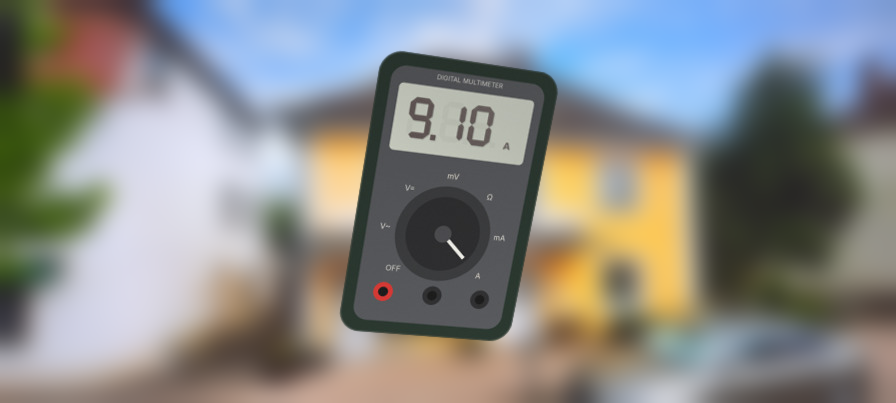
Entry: 9.10 A
